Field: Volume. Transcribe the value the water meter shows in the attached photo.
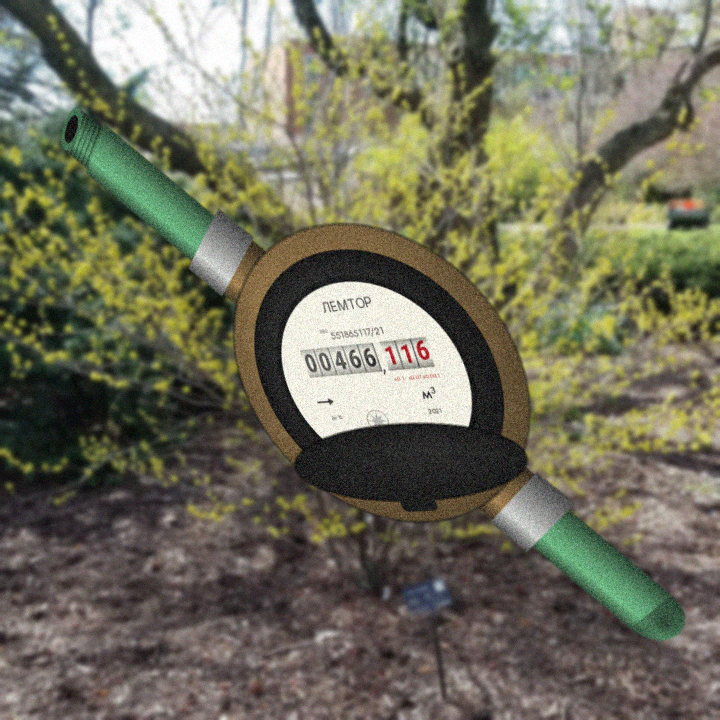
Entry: 466.116 m³
